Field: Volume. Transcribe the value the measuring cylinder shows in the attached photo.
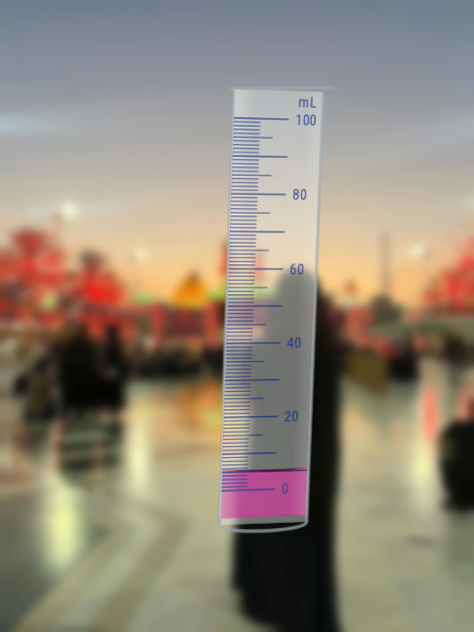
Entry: 5 mL
